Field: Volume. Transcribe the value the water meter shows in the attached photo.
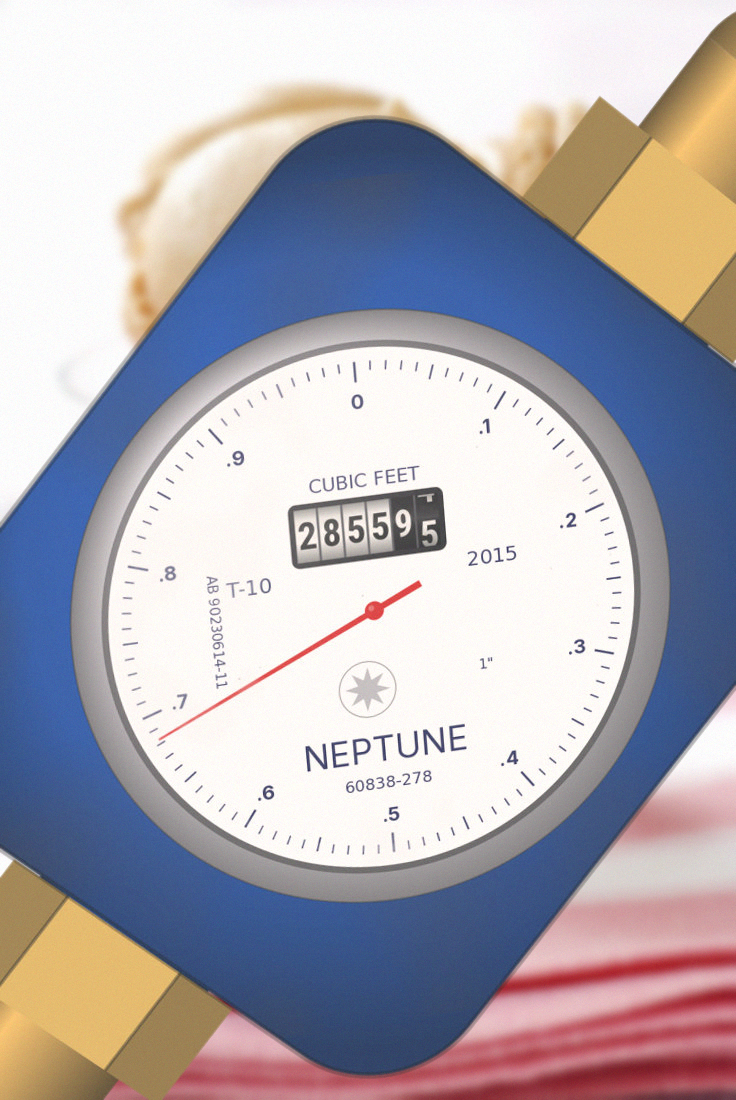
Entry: 285594.68 ft³
